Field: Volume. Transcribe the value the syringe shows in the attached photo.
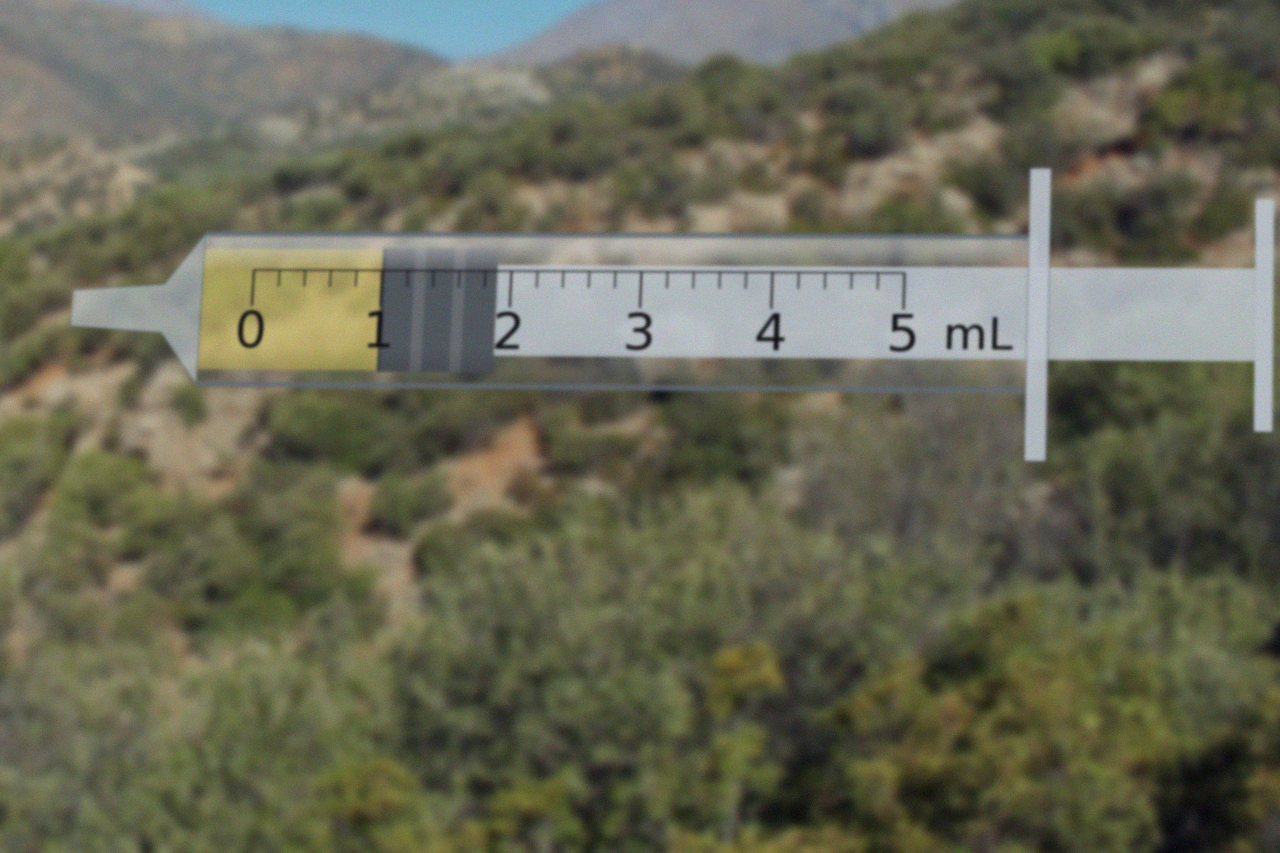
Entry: 1 mL
